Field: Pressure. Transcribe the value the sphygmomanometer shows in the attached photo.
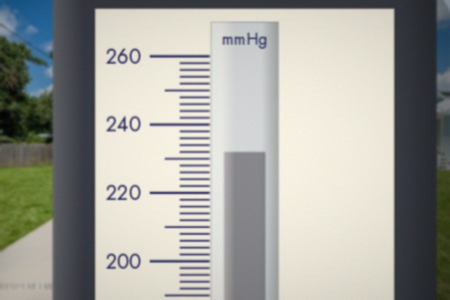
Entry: 232 mmHg
